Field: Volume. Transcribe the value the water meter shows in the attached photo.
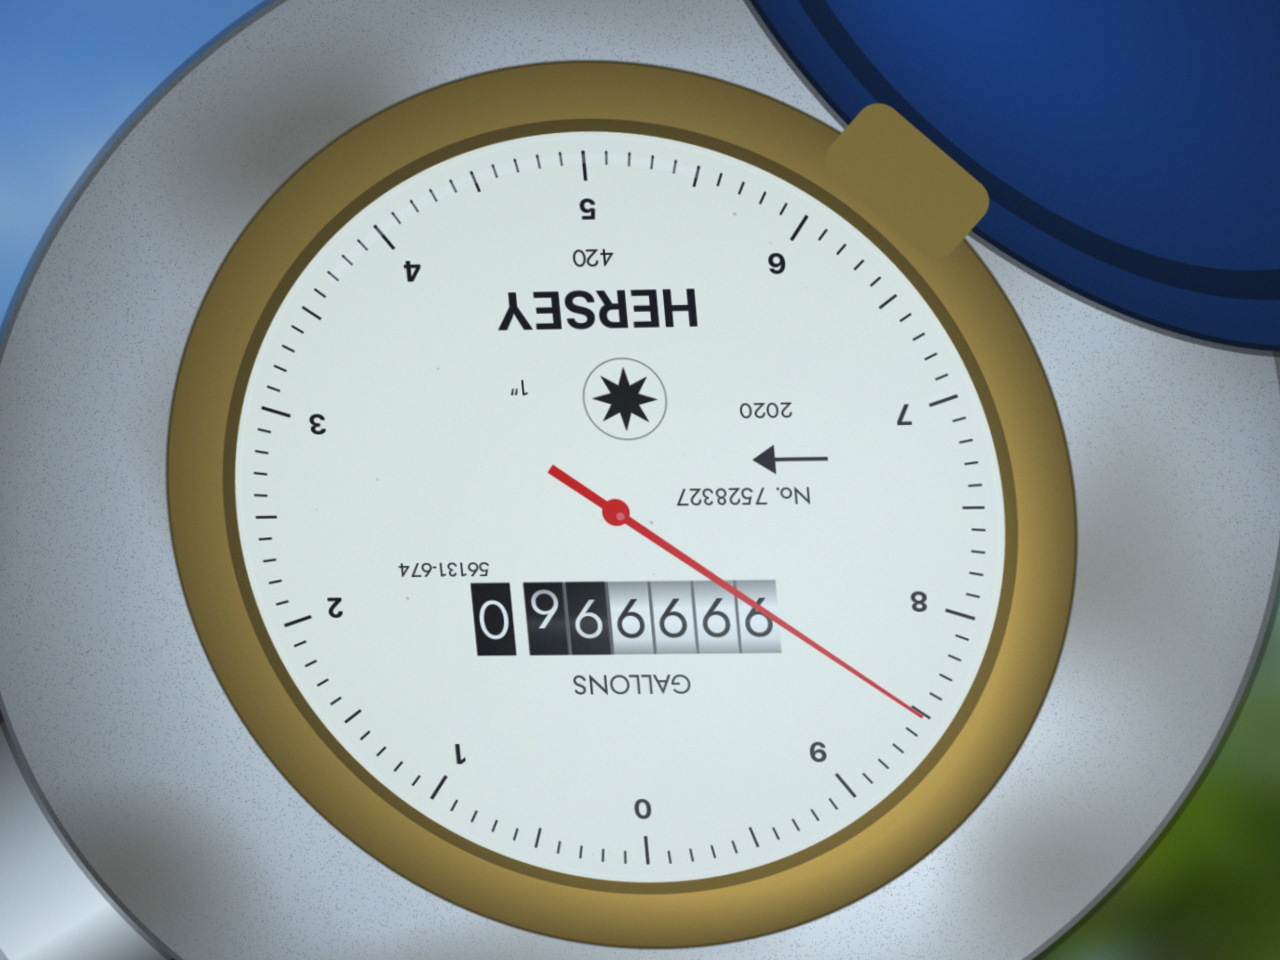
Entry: 9999958.5 gal
